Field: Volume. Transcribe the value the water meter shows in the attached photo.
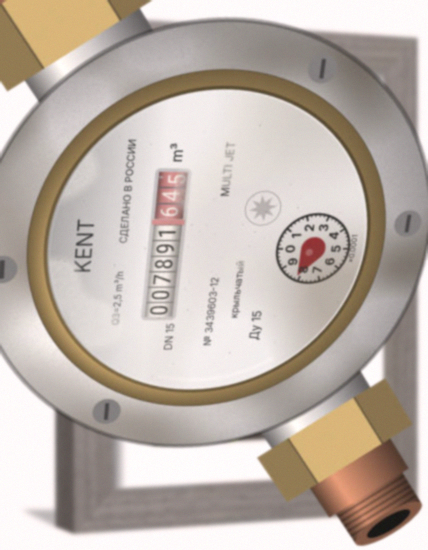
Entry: 7891.6448 m³
